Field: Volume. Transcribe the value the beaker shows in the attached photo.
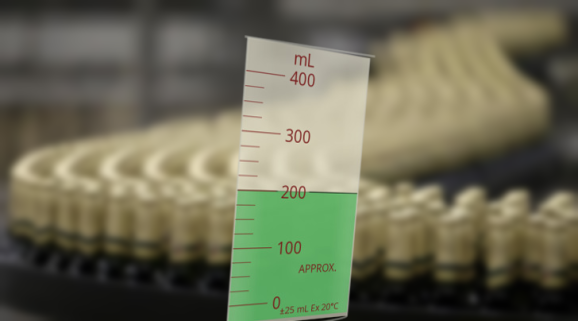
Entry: 200 mL
